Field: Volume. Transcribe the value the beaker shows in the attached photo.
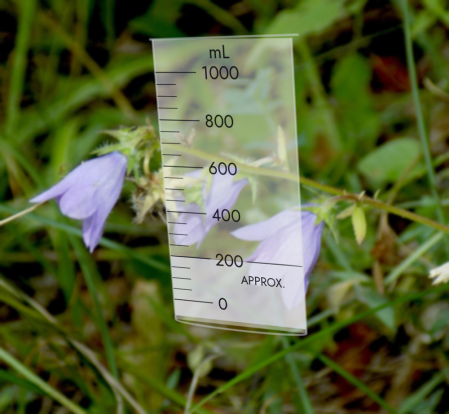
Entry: 200 mL
